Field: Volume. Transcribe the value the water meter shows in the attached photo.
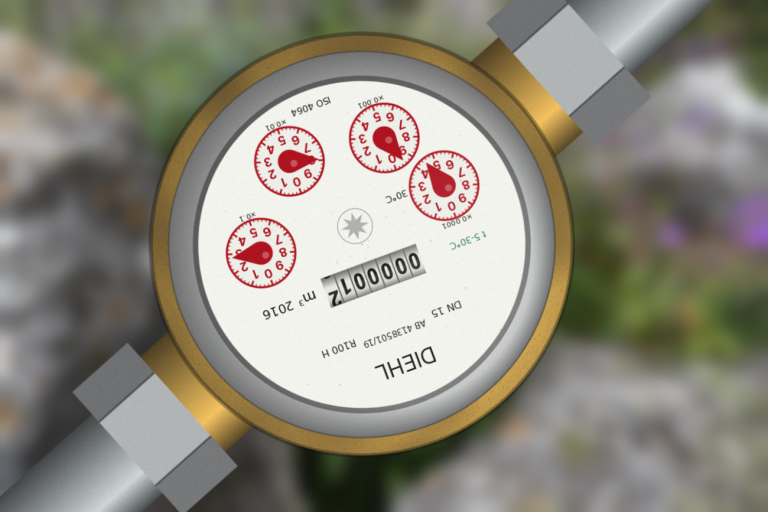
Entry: 12.2794 m³
